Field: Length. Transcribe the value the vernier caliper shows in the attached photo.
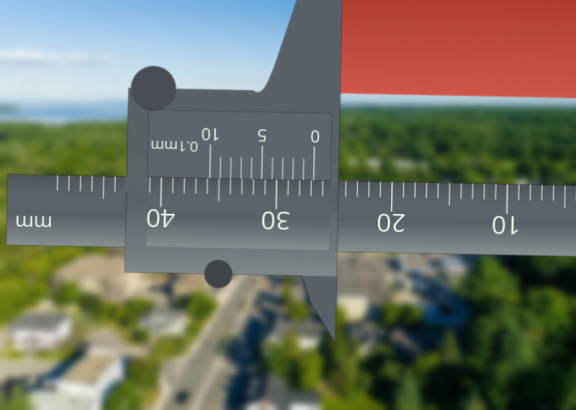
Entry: 26.8 mm
